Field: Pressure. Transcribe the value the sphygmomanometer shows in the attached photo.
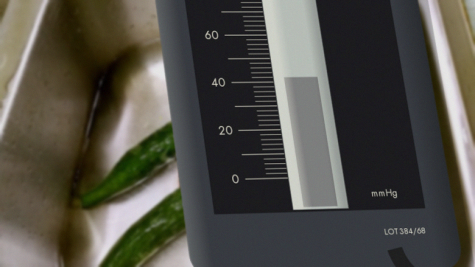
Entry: 42 mmHg
